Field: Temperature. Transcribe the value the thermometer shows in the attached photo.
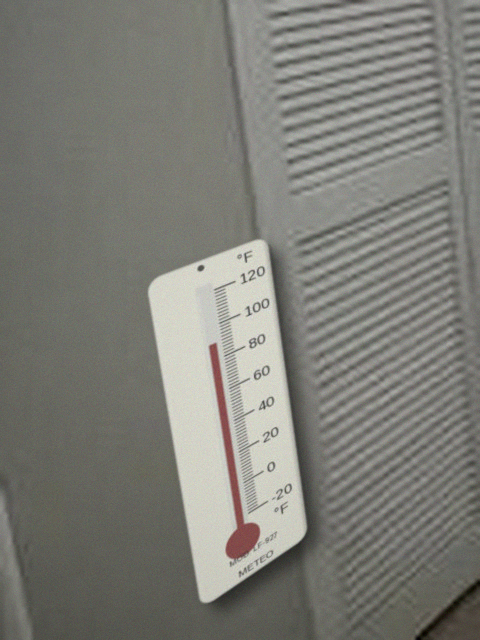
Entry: 90 °F
